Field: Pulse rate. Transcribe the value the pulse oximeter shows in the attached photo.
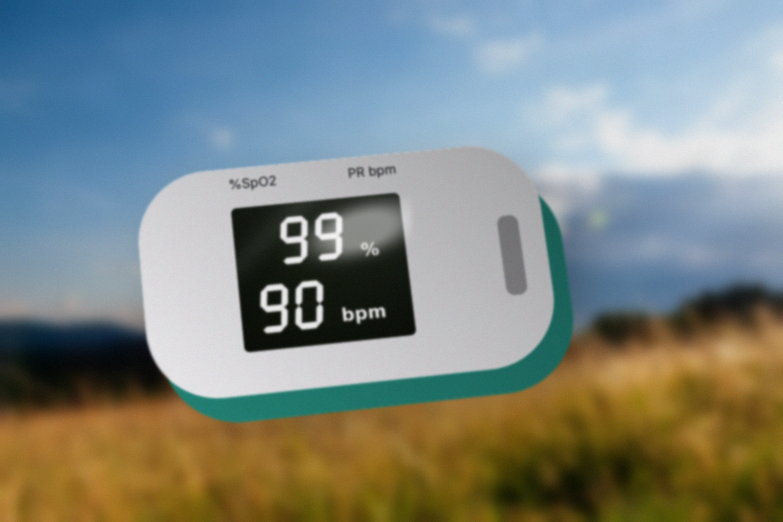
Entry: 90 bpm
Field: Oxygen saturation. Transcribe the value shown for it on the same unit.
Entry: 99 %
